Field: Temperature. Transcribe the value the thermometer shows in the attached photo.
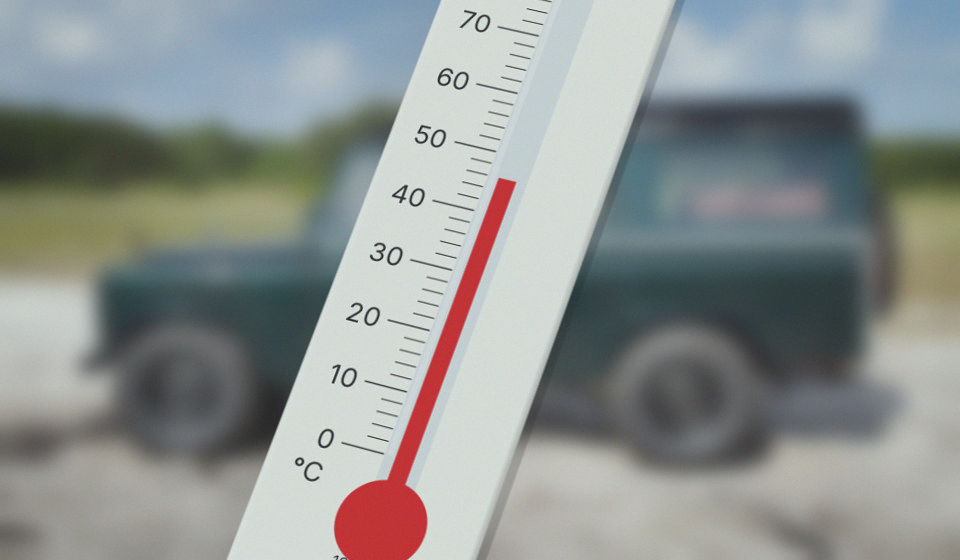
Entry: 46 °C
